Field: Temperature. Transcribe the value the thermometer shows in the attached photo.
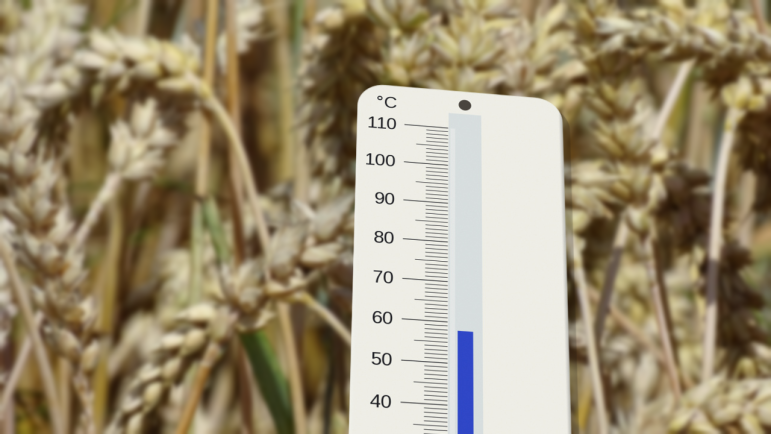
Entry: 58 °C
